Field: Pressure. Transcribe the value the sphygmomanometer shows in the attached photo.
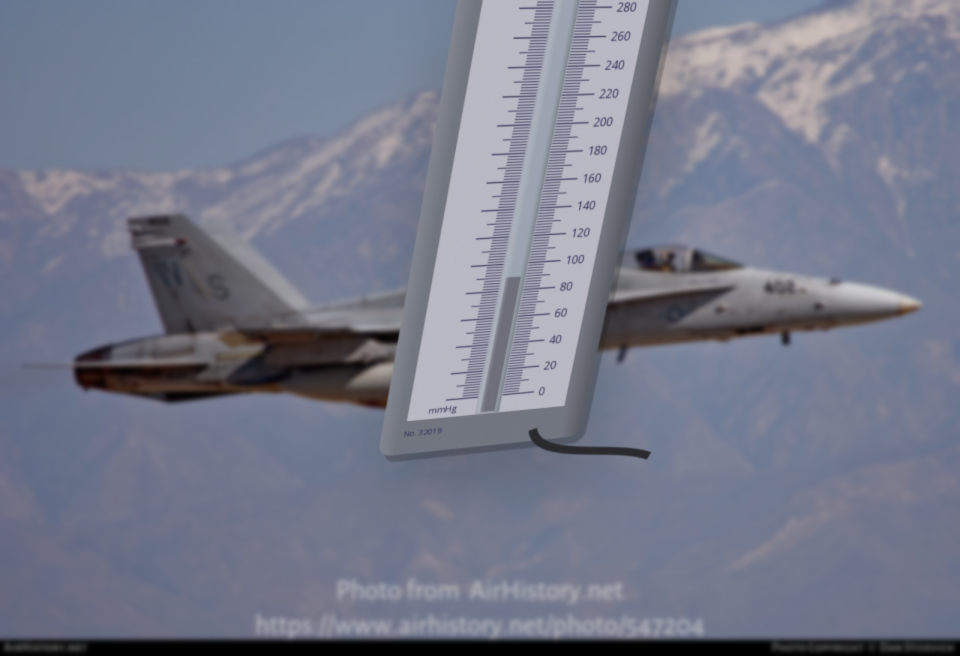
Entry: 90 mmHg
